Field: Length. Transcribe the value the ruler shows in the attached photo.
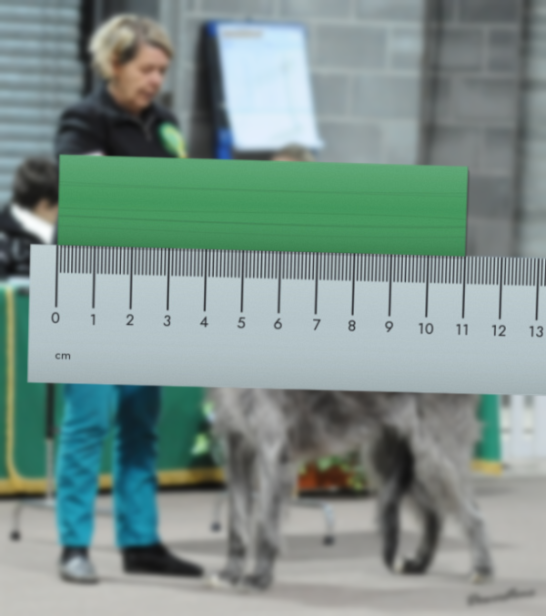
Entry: 11 cm
